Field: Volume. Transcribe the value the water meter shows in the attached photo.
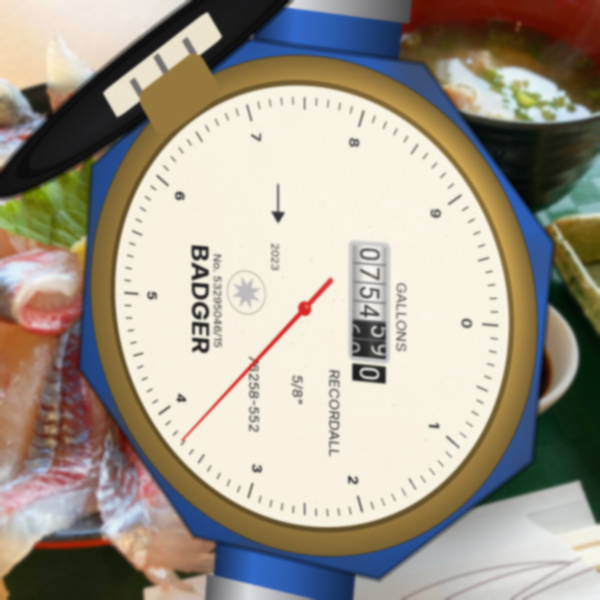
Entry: 754593.7 gal
